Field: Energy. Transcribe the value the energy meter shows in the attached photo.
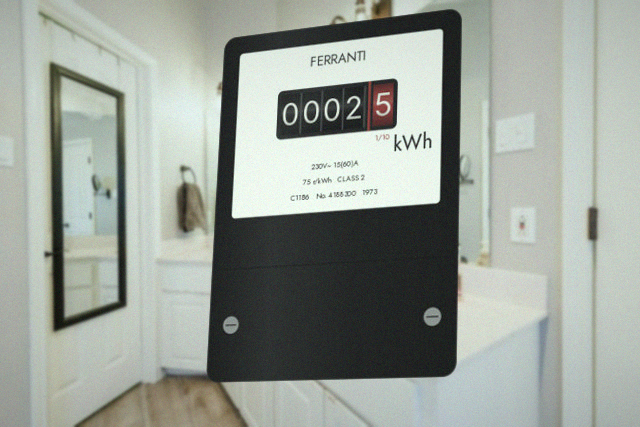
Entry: 2.5 kWh
